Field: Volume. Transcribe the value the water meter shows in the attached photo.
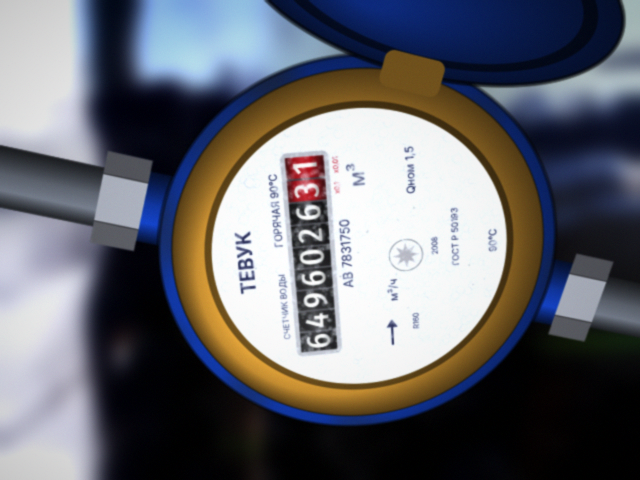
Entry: 6496026.31 m³
